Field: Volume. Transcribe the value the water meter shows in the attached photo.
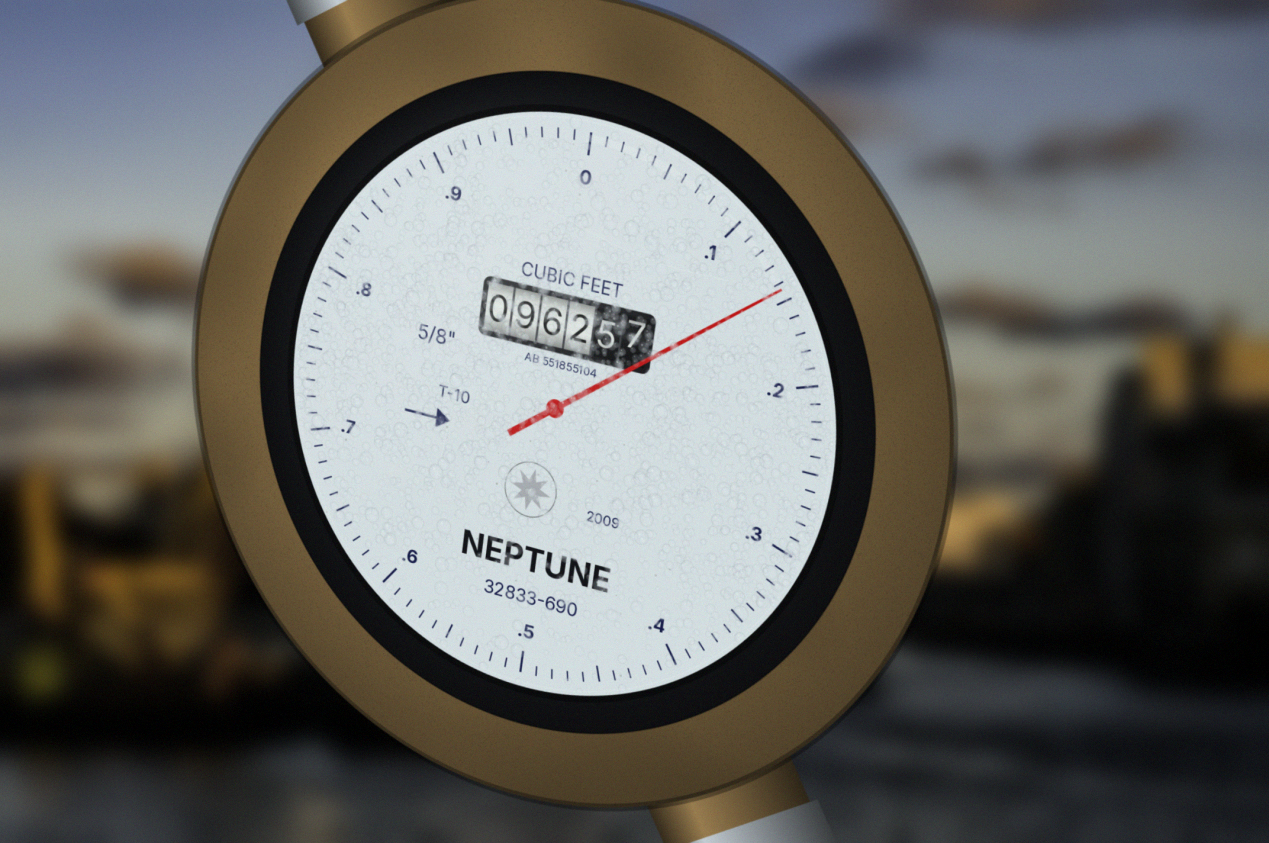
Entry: 96257.14 ft³
